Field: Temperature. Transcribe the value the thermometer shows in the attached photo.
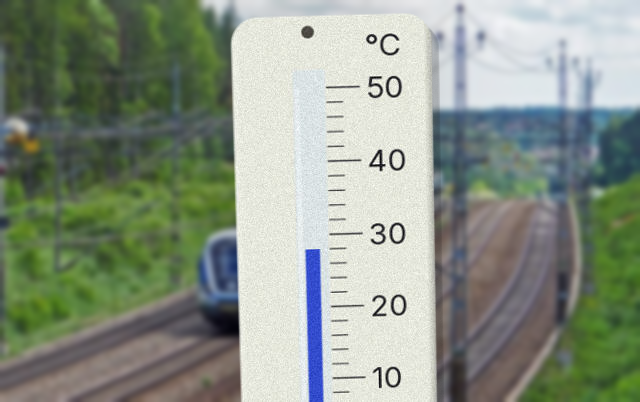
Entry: 28 °C
